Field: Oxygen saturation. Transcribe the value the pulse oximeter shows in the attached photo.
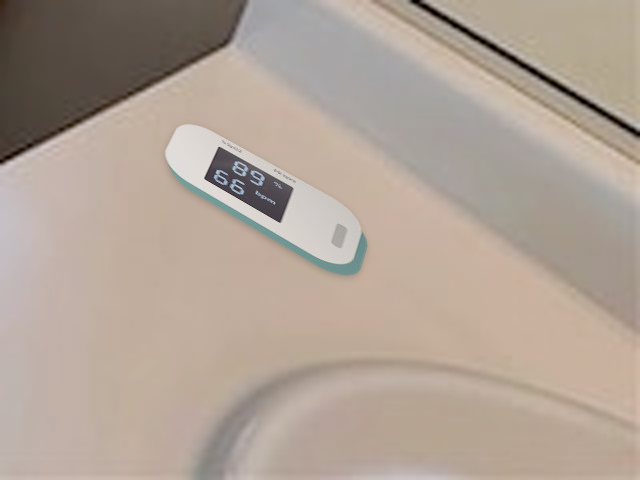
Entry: 89 %
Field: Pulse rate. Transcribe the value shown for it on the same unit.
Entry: 66 bpm
